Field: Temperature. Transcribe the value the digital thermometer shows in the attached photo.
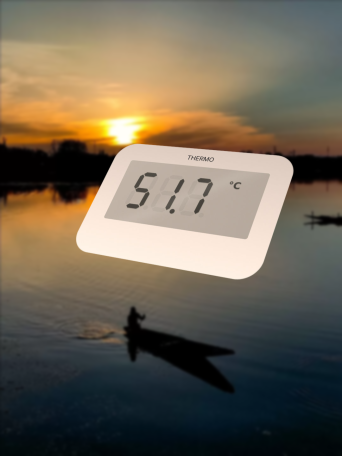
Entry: 51.7 °C
